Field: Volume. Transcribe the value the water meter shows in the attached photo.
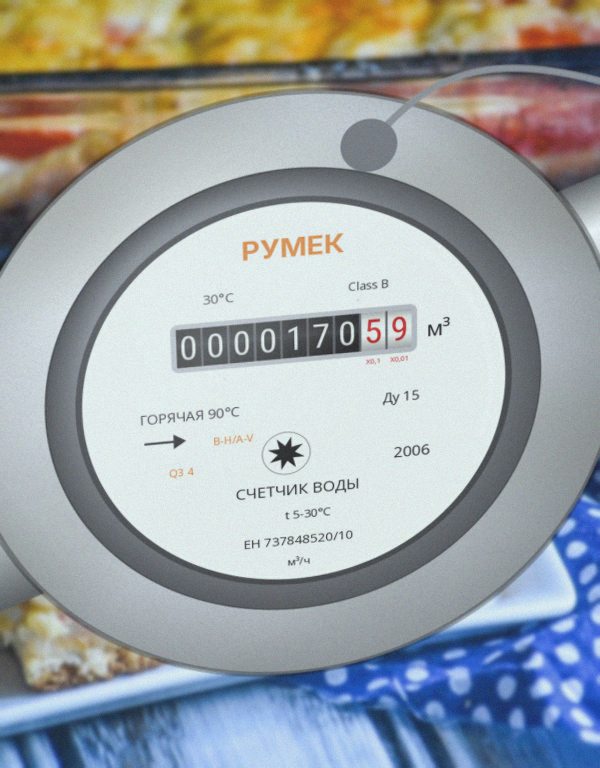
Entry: 170.59 m³
